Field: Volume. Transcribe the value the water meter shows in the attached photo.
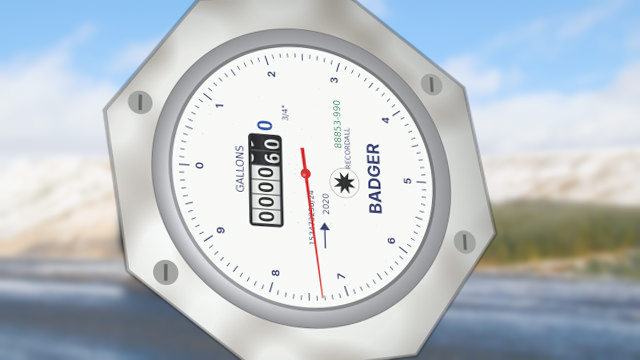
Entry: 597.3 gal
